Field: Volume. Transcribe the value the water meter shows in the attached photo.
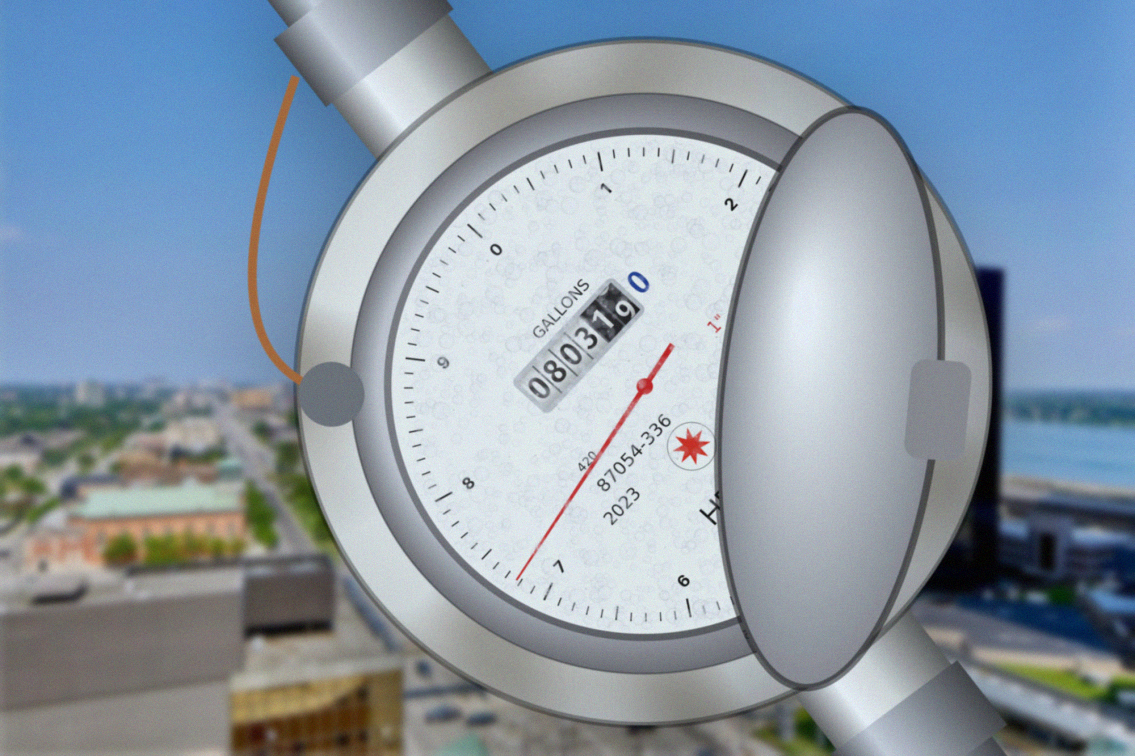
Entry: 803187.2 gal
